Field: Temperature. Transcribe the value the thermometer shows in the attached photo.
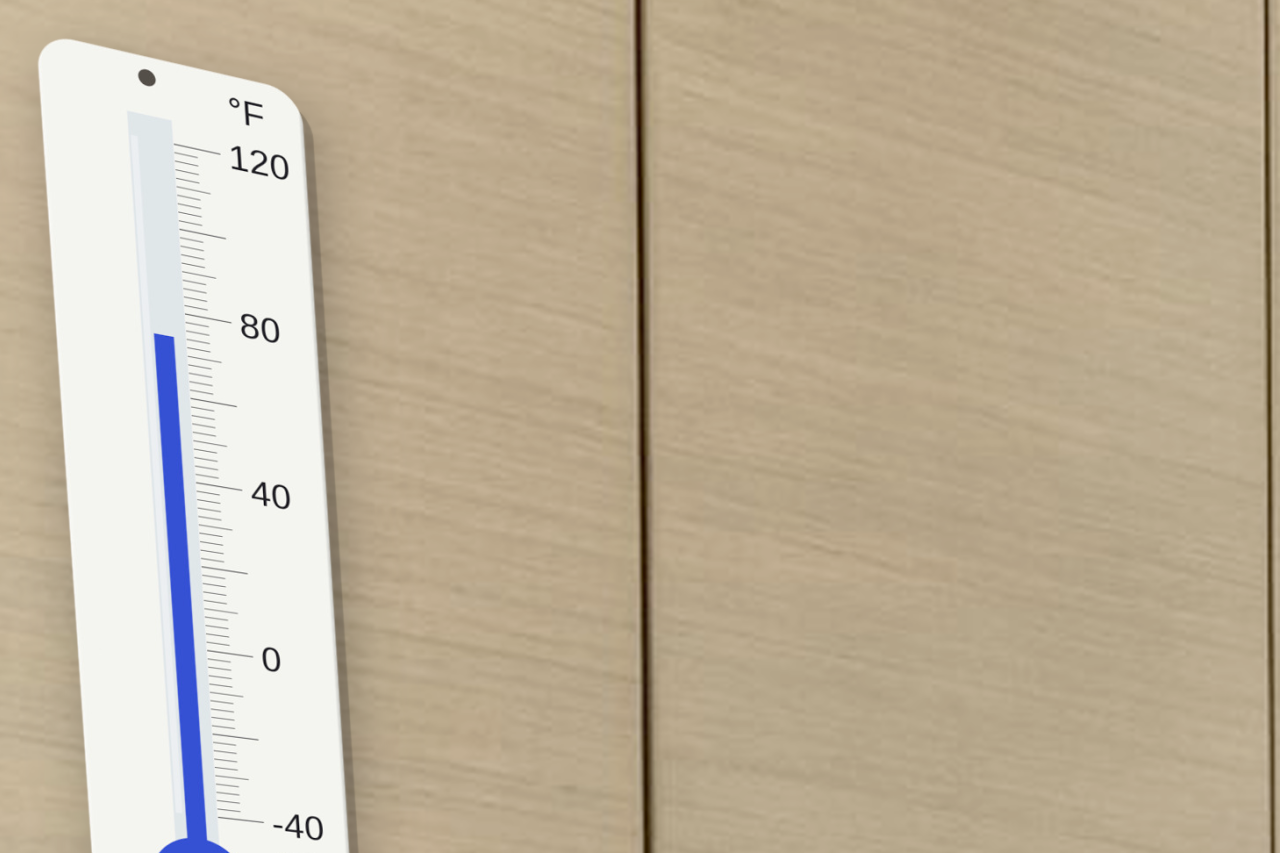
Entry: 74 °F
